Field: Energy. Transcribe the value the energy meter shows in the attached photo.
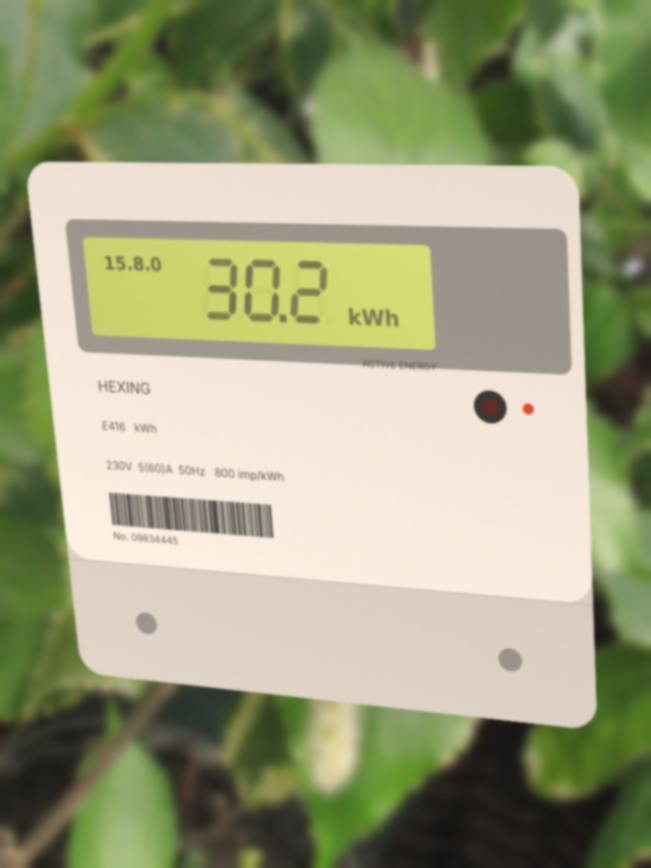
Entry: 30.2 kWh
